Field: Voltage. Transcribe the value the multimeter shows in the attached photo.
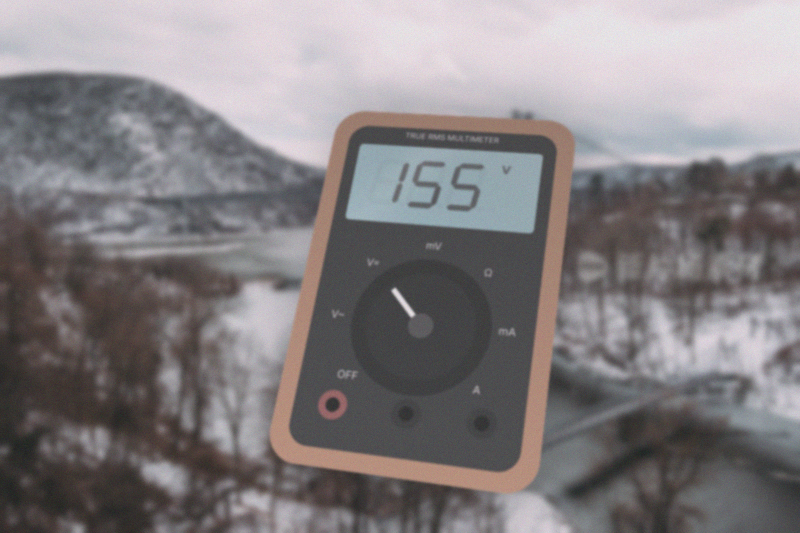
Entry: 155 V
